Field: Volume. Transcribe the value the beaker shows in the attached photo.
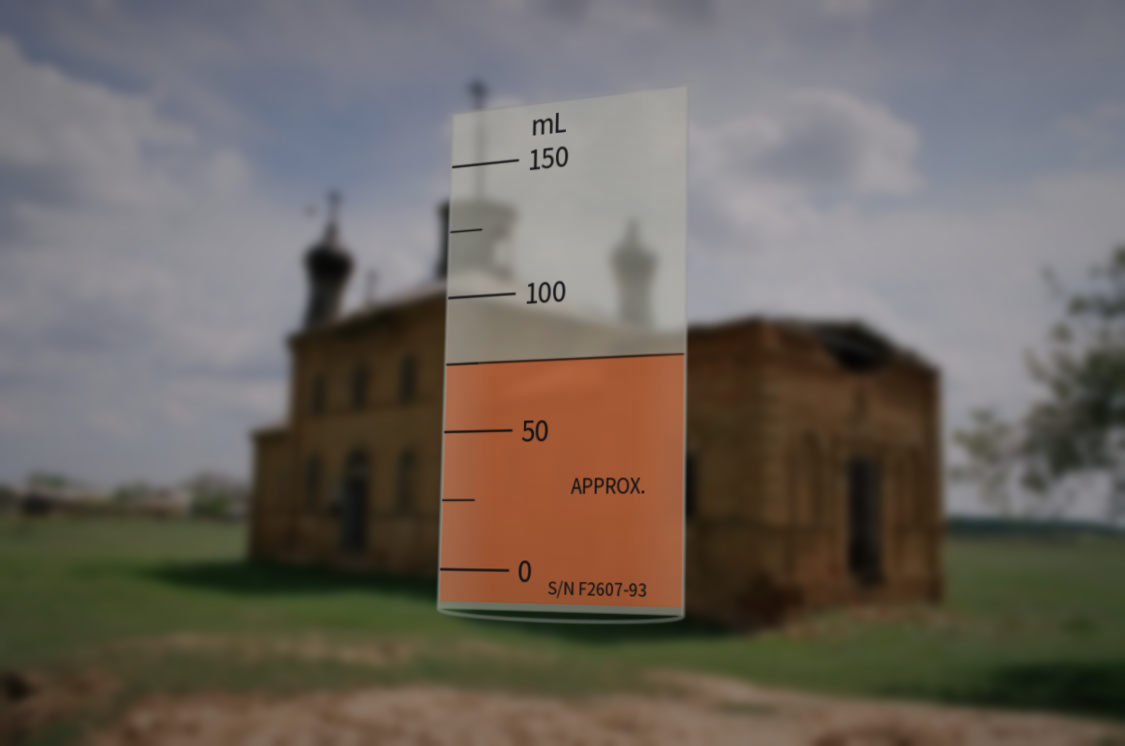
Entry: 75 mL
